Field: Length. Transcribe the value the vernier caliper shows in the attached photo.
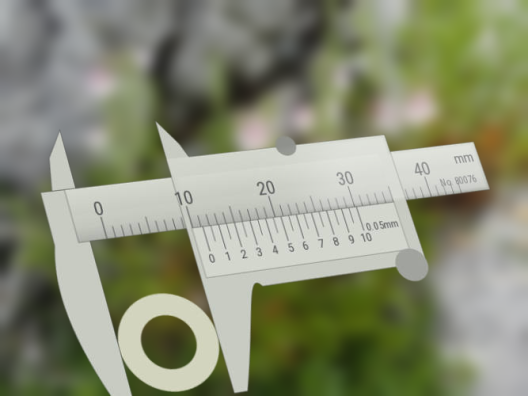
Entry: 11.2 mm
